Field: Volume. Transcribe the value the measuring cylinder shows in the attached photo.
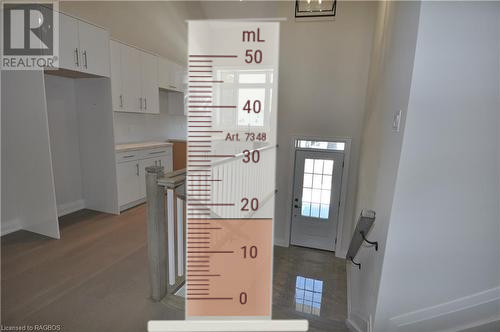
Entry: 17 mL
